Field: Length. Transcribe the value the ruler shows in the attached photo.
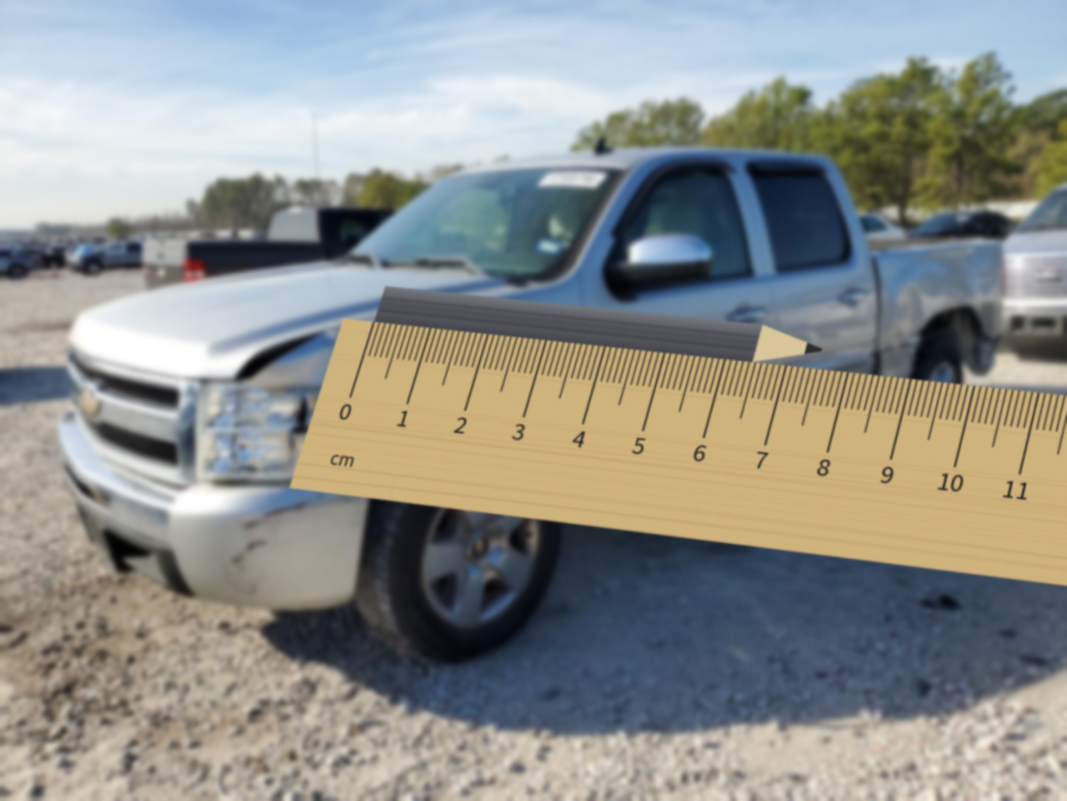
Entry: 7.5 cm
